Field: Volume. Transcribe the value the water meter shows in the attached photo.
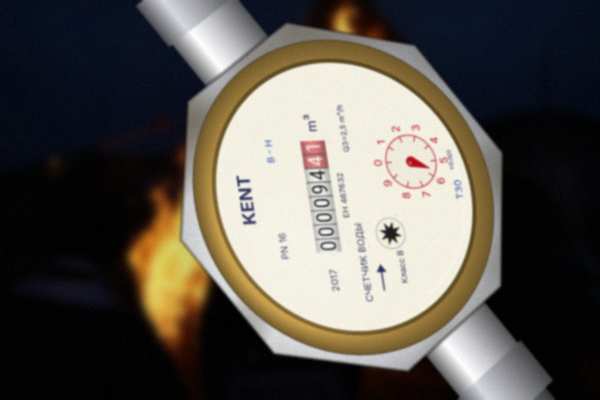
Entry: 94.415 m³
